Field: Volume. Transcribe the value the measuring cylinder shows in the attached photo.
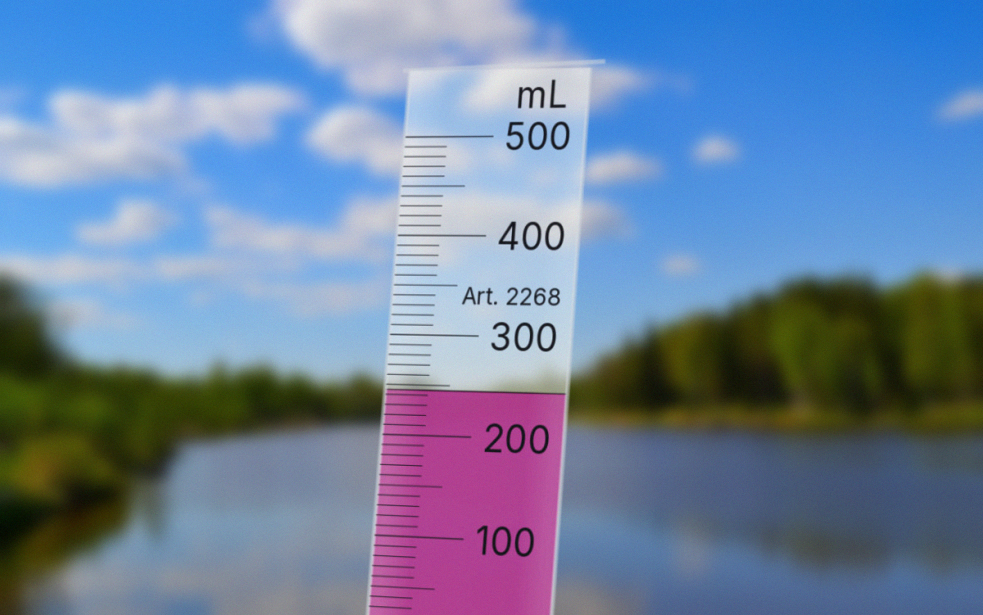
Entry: 245 mL
